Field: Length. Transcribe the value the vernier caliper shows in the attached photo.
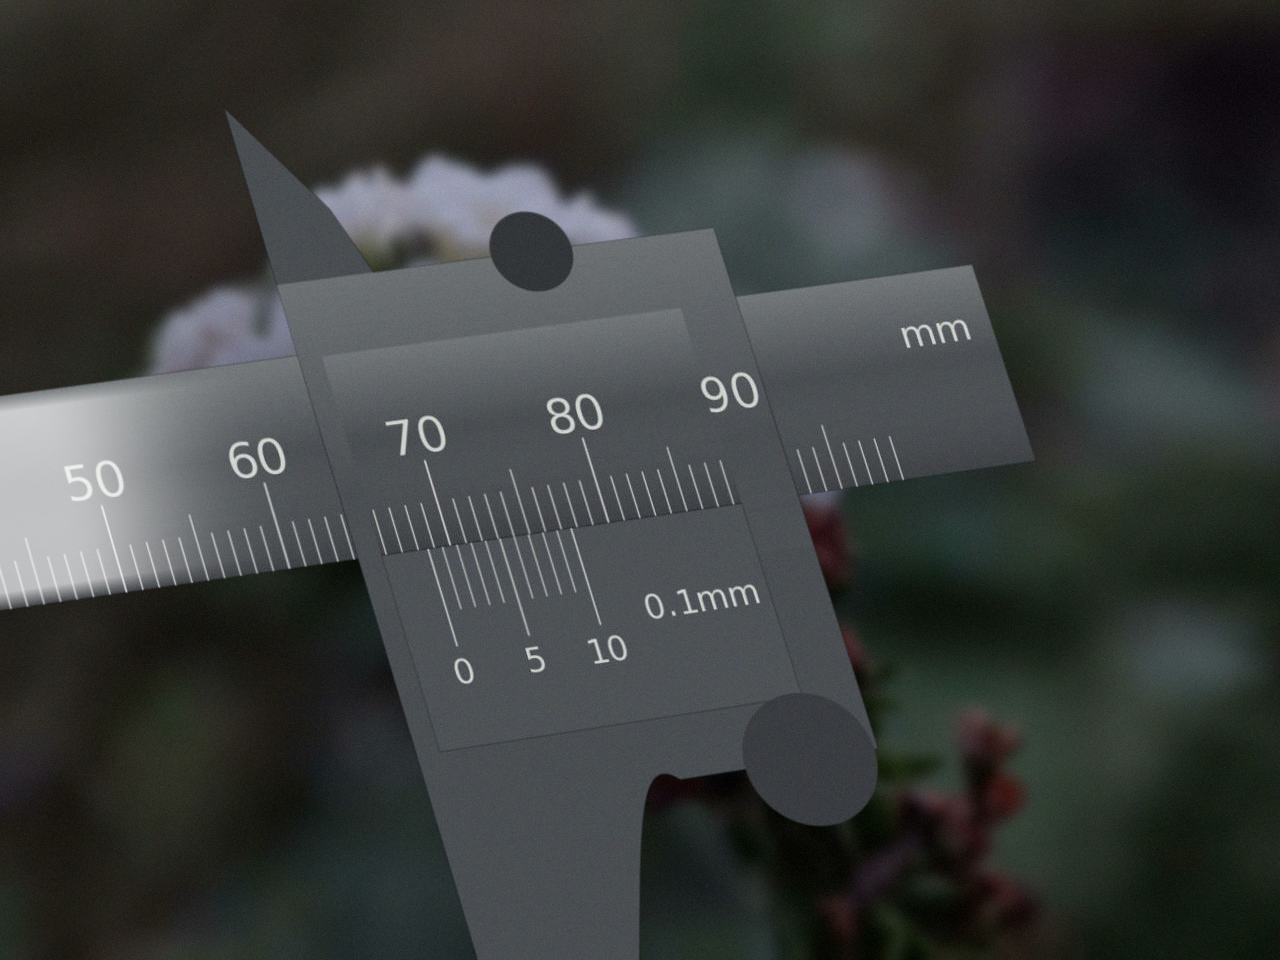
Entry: 68.6 mm
